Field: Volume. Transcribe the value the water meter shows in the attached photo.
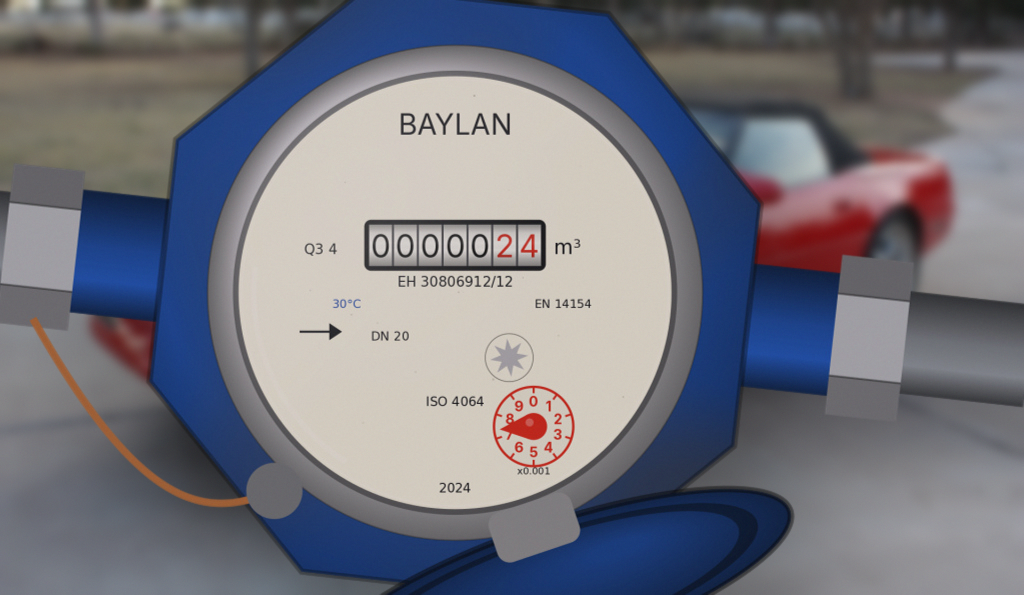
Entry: 0.247 m³
